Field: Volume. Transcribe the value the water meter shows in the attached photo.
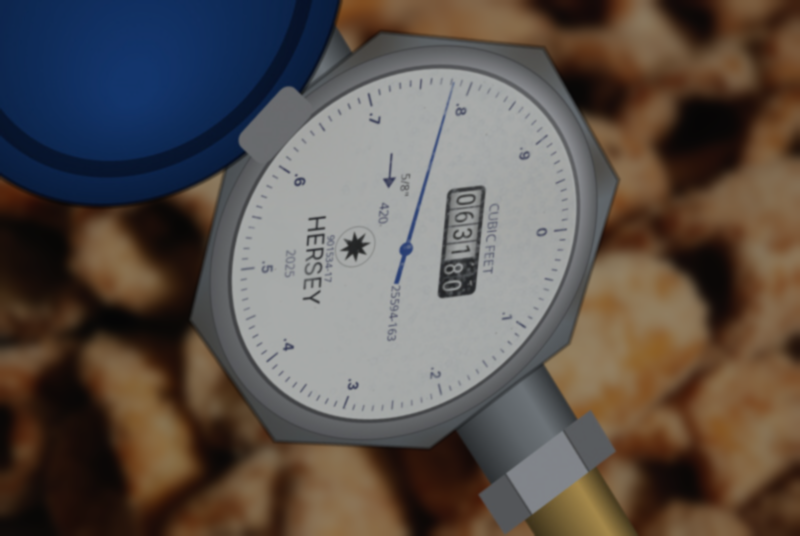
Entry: 63179.78 ft³
